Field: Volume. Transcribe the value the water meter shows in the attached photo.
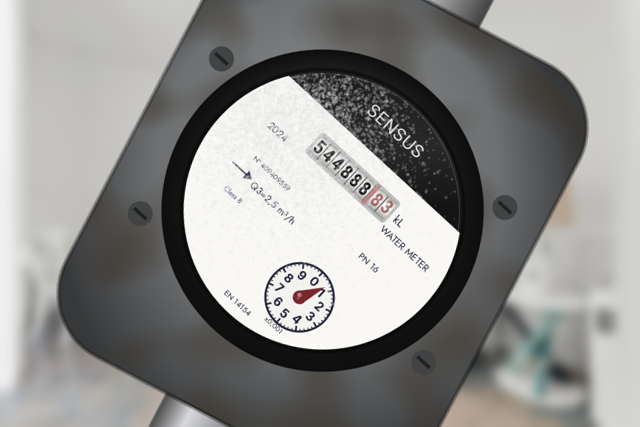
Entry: 544888.830 kL
